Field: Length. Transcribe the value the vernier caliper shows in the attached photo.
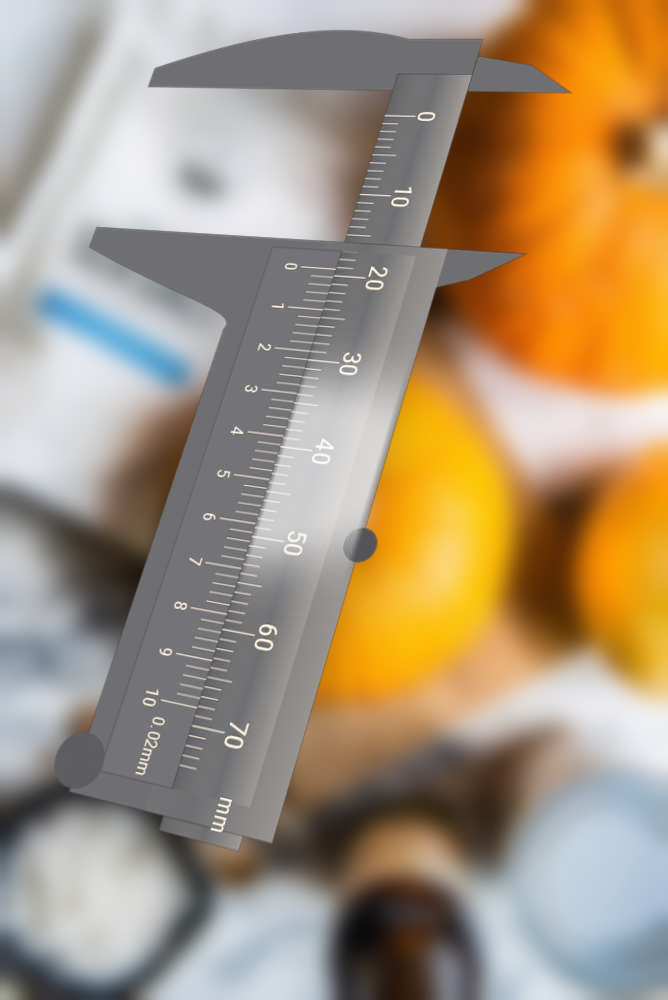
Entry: 19.2 mm
